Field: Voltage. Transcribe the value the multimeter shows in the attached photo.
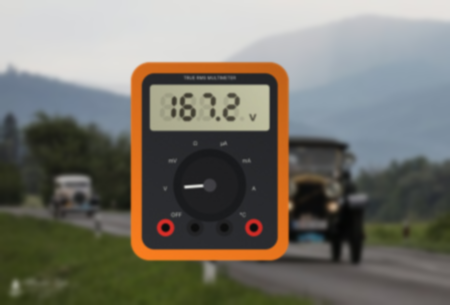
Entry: 167.2 V
